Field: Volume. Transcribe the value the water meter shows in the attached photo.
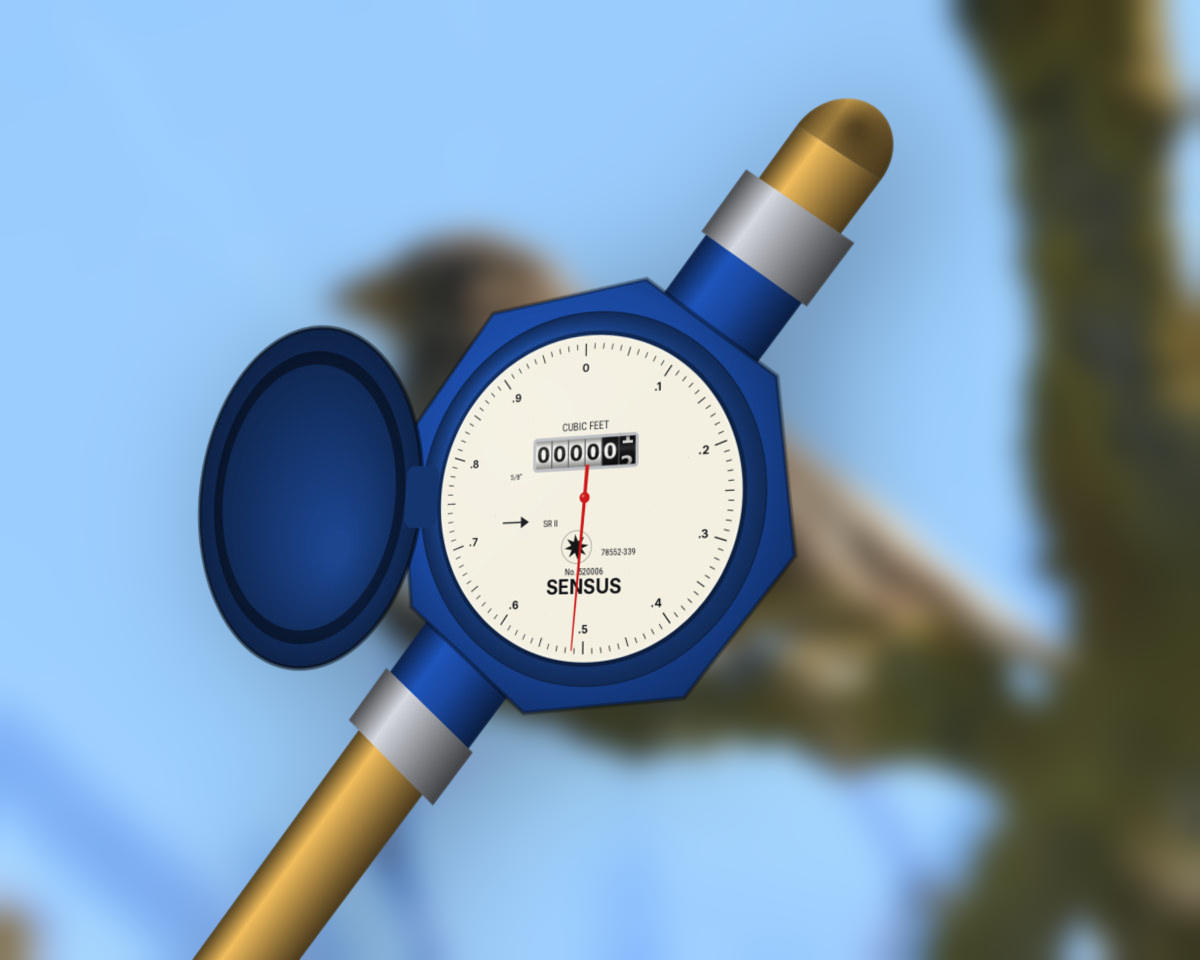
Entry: 1.51 ft³
